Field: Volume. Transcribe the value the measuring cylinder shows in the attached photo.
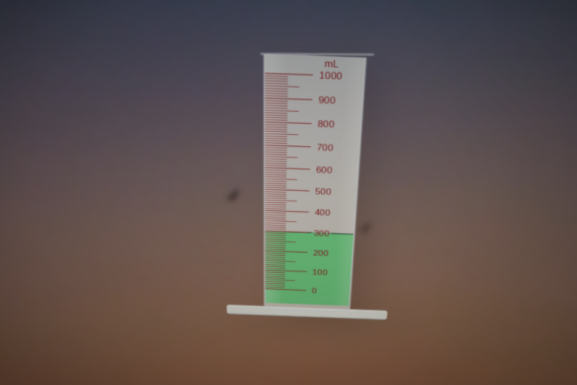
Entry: 300 mL
